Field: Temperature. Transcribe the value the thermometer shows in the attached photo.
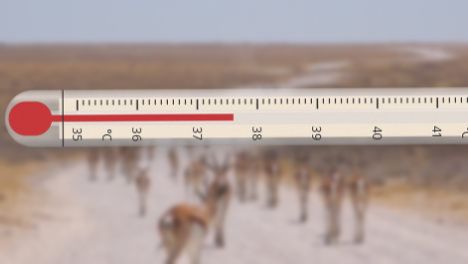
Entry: 37.6 °C
